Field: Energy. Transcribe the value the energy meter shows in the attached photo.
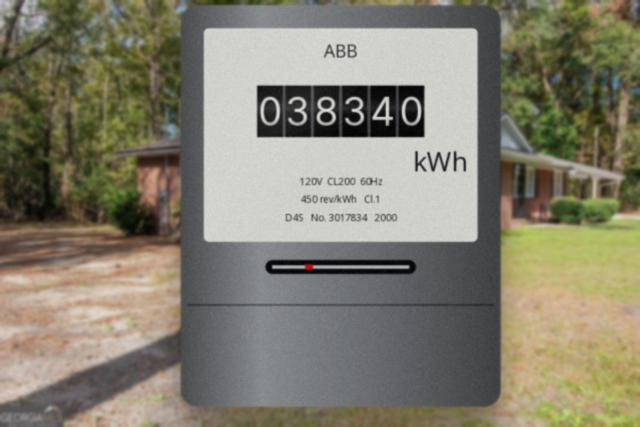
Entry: 38340 kWh
